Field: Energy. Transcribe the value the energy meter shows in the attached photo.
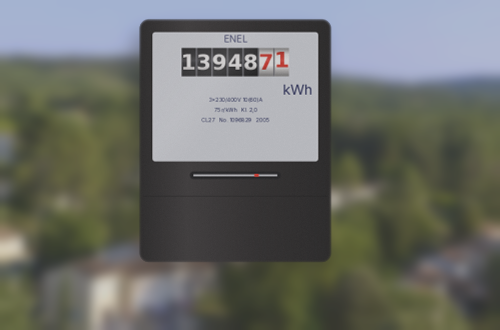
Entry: 13948.71 kWh
